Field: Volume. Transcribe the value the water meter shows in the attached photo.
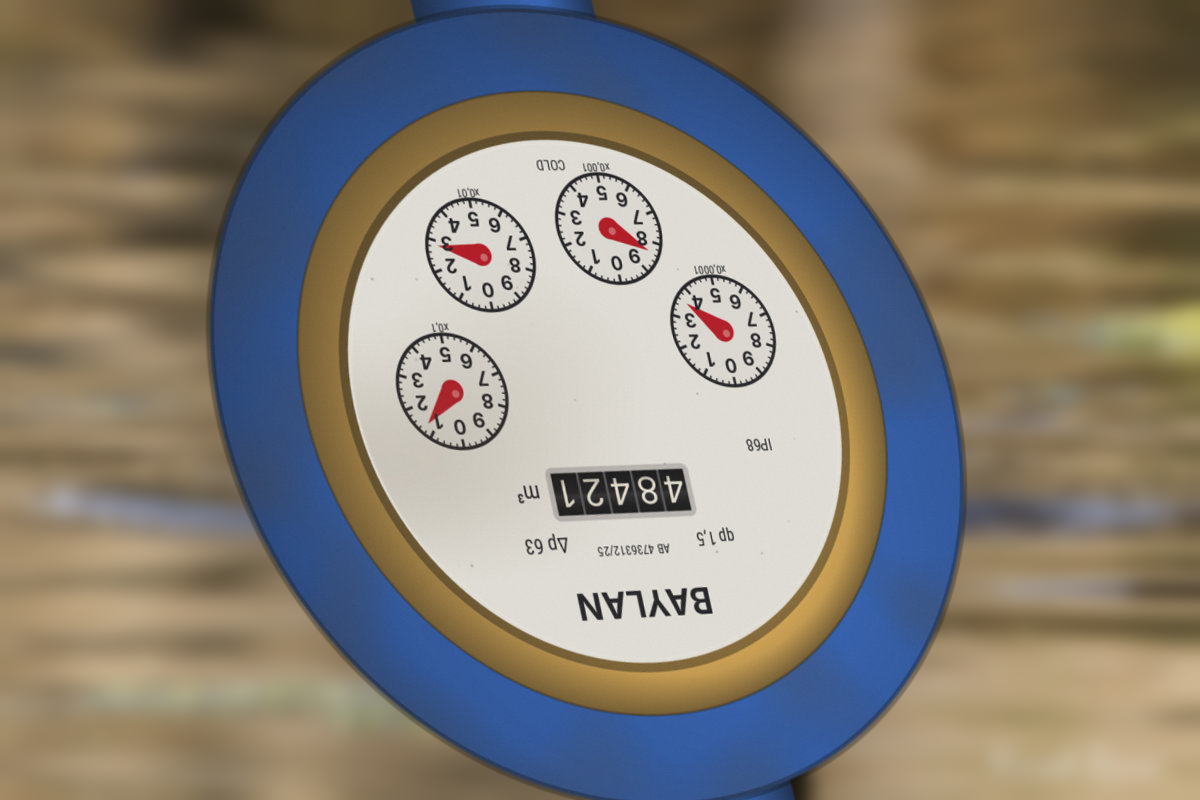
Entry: 48421.1283 m³
